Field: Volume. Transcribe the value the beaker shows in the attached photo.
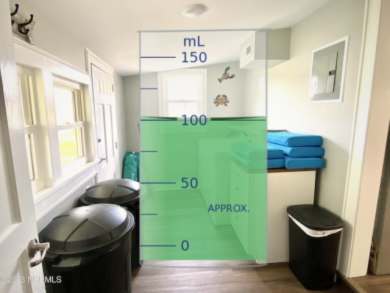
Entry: 100 mL
